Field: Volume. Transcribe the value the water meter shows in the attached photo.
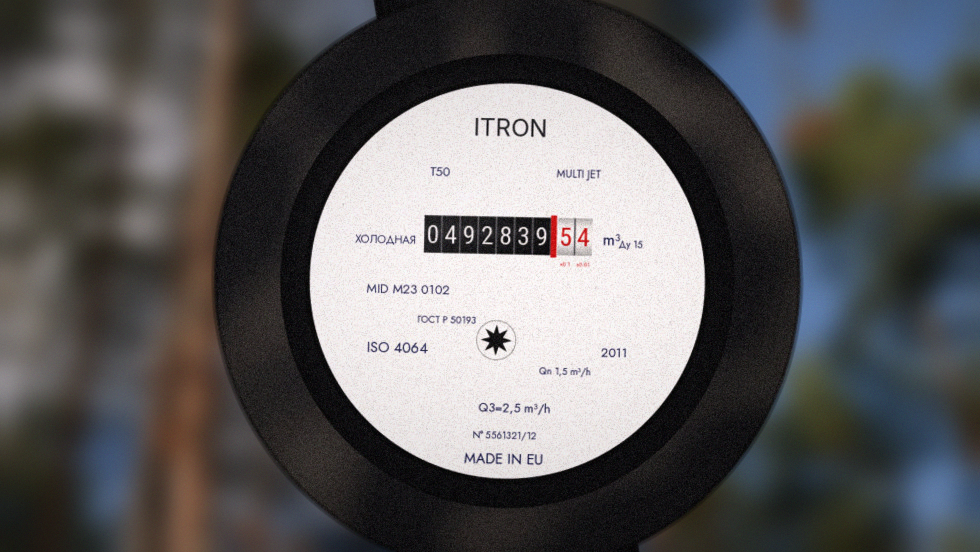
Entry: 492839.54 m³
